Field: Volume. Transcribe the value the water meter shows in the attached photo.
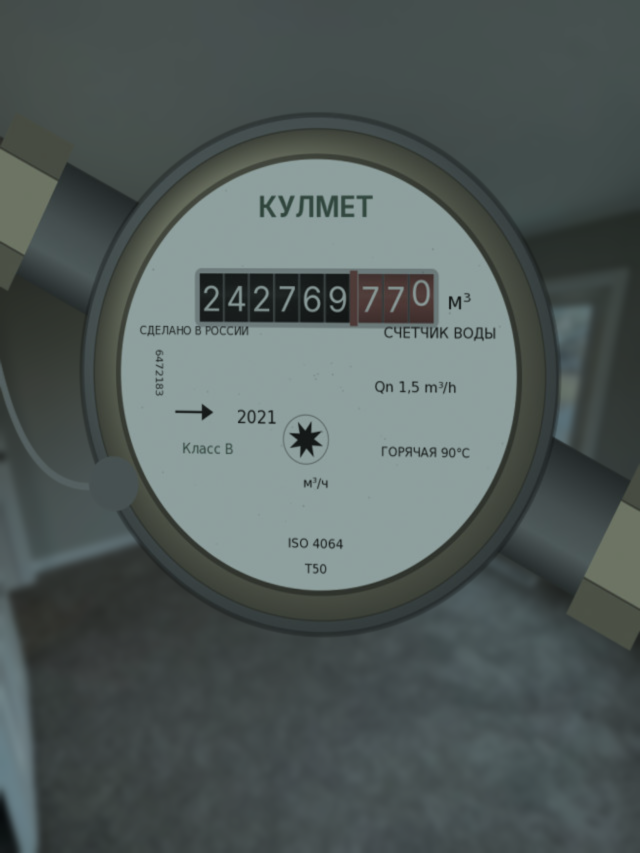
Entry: 242769.770 m³
